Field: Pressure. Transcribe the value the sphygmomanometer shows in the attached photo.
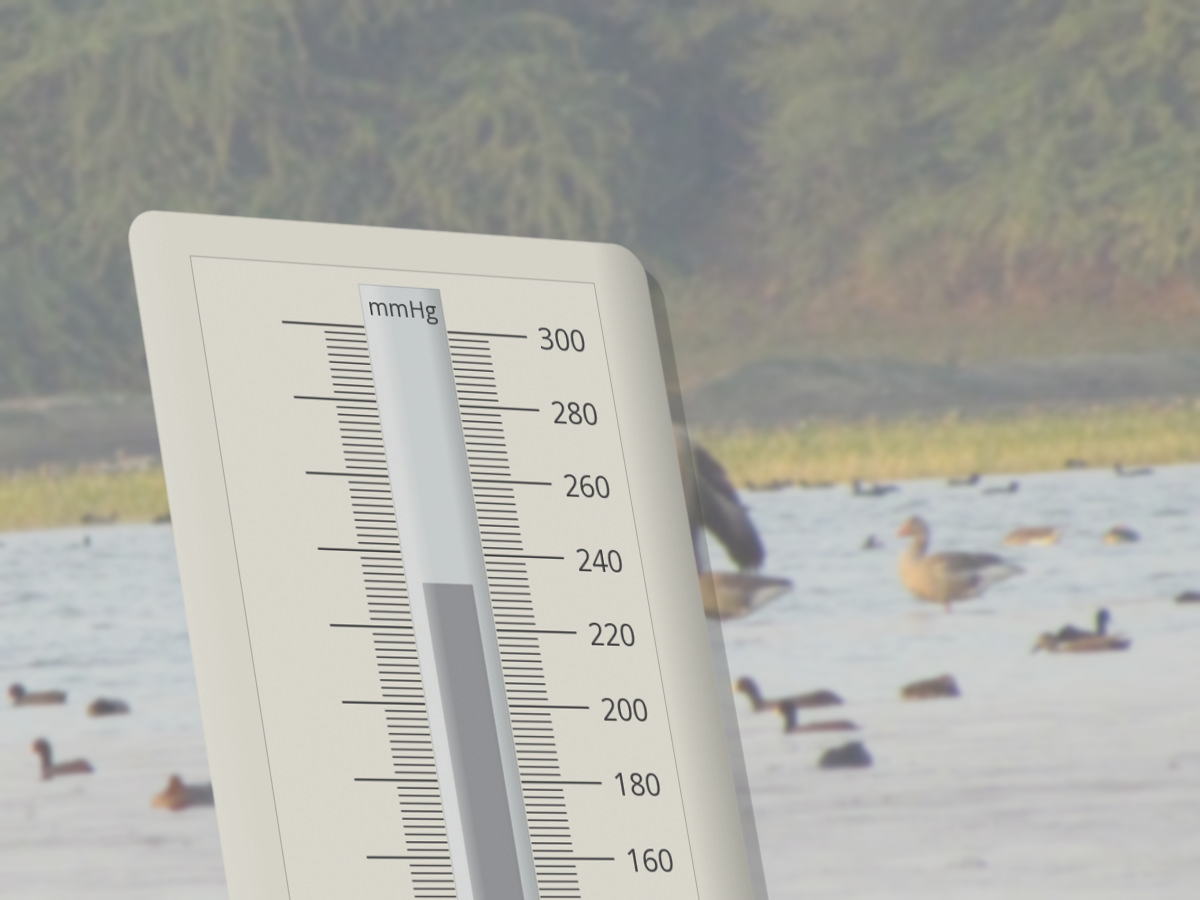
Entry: 232 mmHg
